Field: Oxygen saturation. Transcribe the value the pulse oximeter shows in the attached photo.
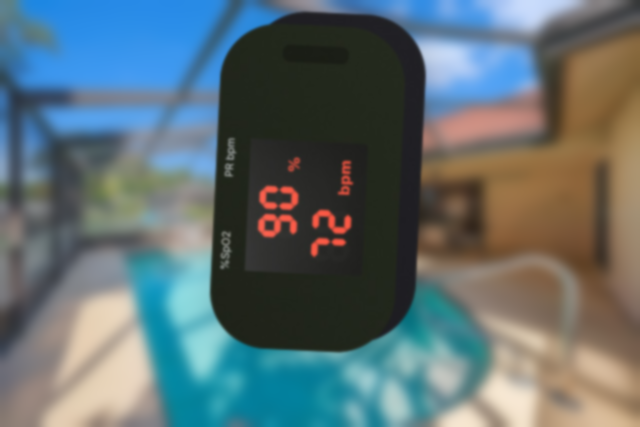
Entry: 90 %
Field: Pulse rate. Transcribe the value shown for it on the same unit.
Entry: 72 bpm
